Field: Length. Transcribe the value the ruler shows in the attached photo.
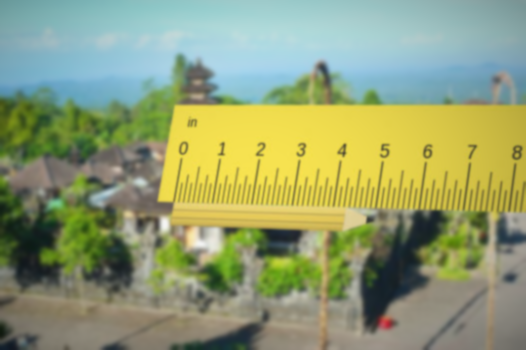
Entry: 5 in
